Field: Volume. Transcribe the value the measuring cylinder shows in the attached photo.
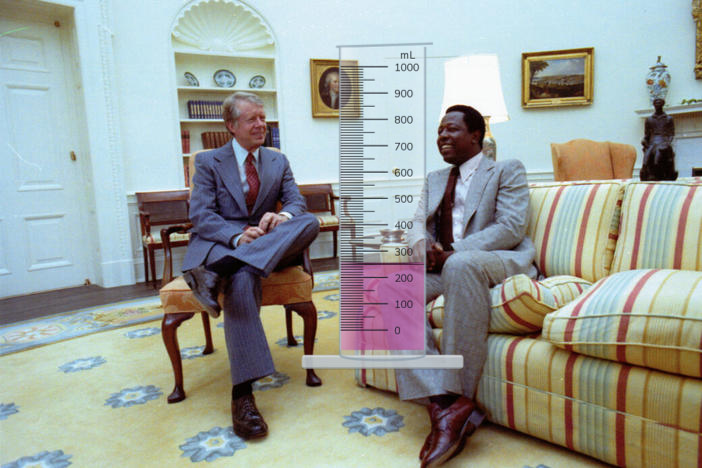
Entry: 250 mL
